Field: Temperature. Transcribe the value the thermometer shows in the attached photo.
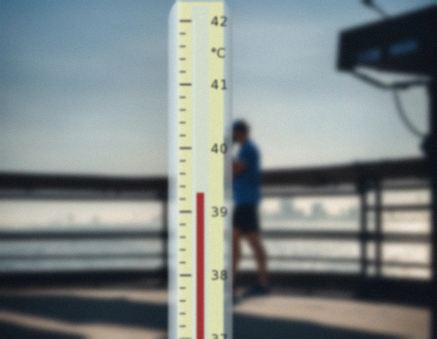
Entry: 39.3 °C
